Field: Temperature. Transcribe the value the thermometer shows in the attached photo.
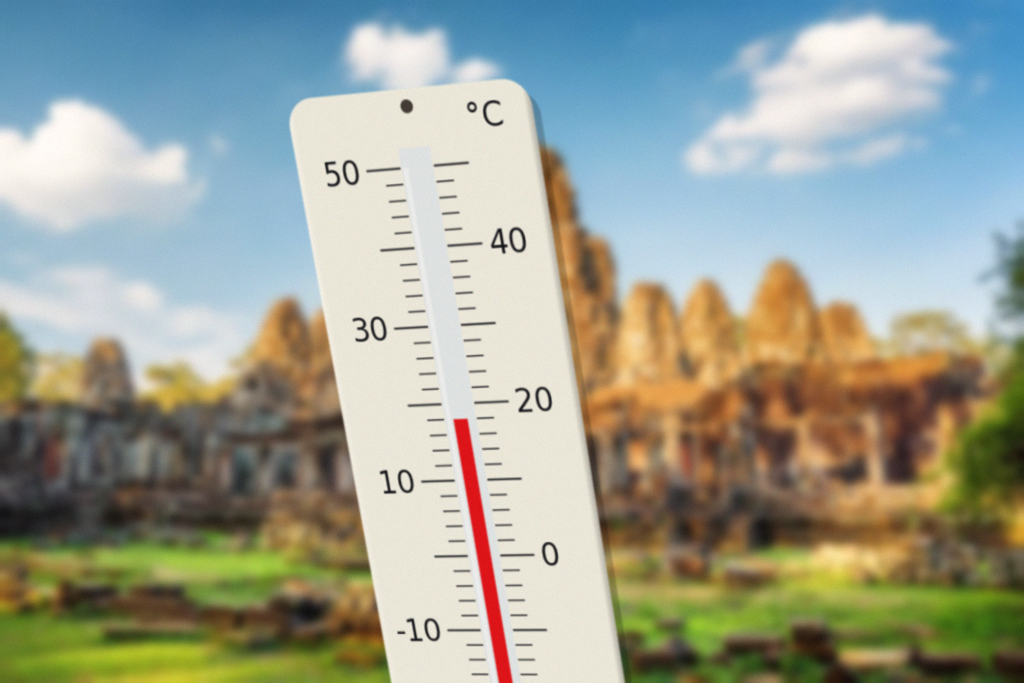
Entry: 18 °C
